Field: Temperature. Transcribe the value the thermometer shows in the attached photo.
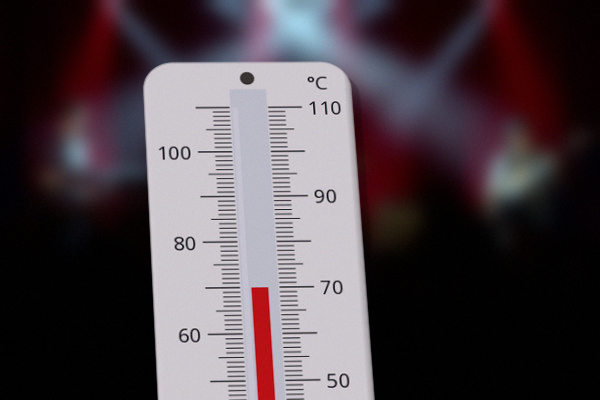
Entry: 70 °C
